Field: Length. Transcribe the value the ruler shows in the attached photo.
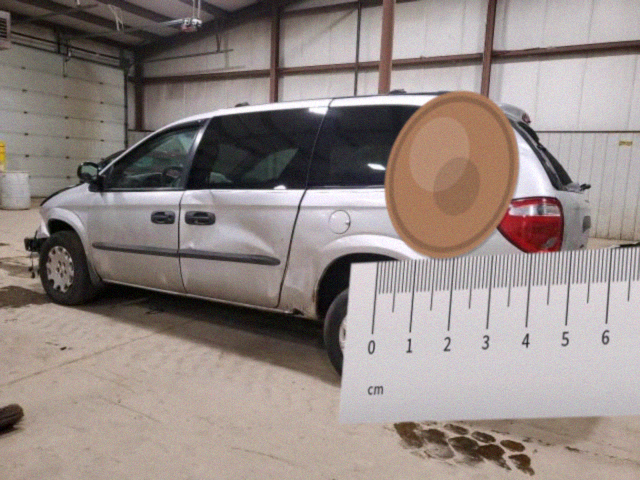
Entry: 3.5 cm
